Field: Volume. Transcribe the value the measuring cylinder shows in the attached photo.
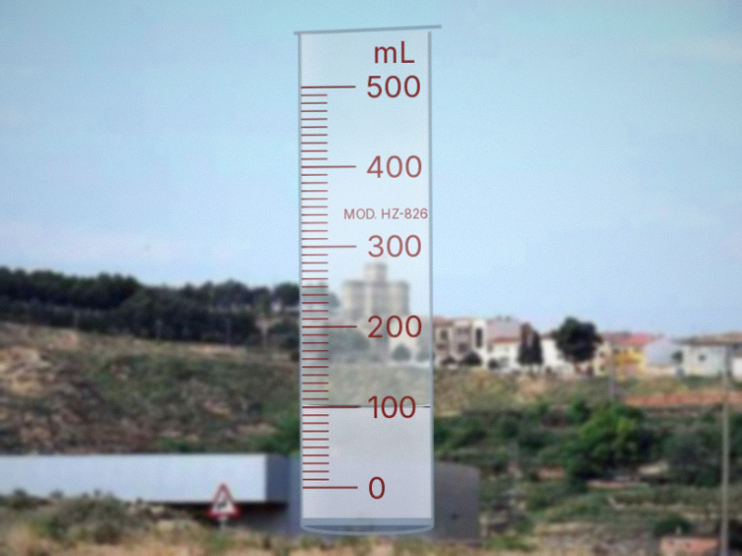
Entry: 100 mL
